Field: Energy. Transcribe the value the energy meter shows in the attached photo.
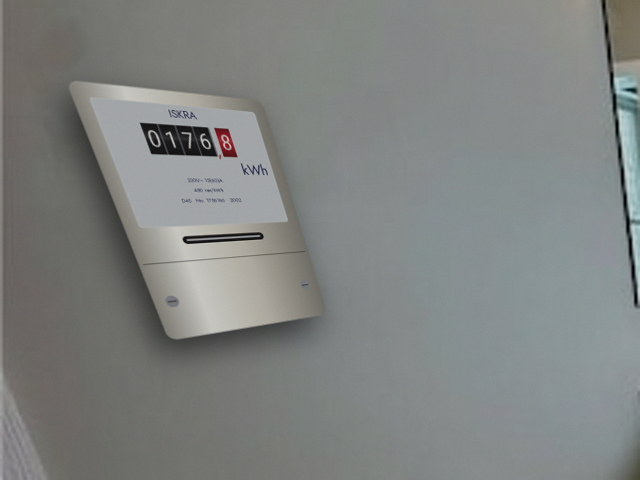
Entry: 176.8 kWh
